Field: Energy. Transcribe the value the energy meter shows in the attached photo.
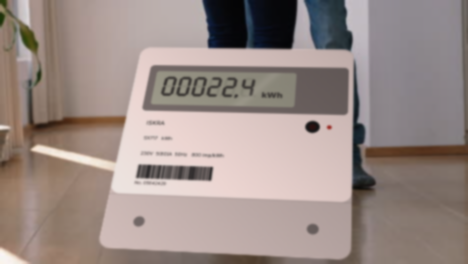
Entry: 22.4 kWh
